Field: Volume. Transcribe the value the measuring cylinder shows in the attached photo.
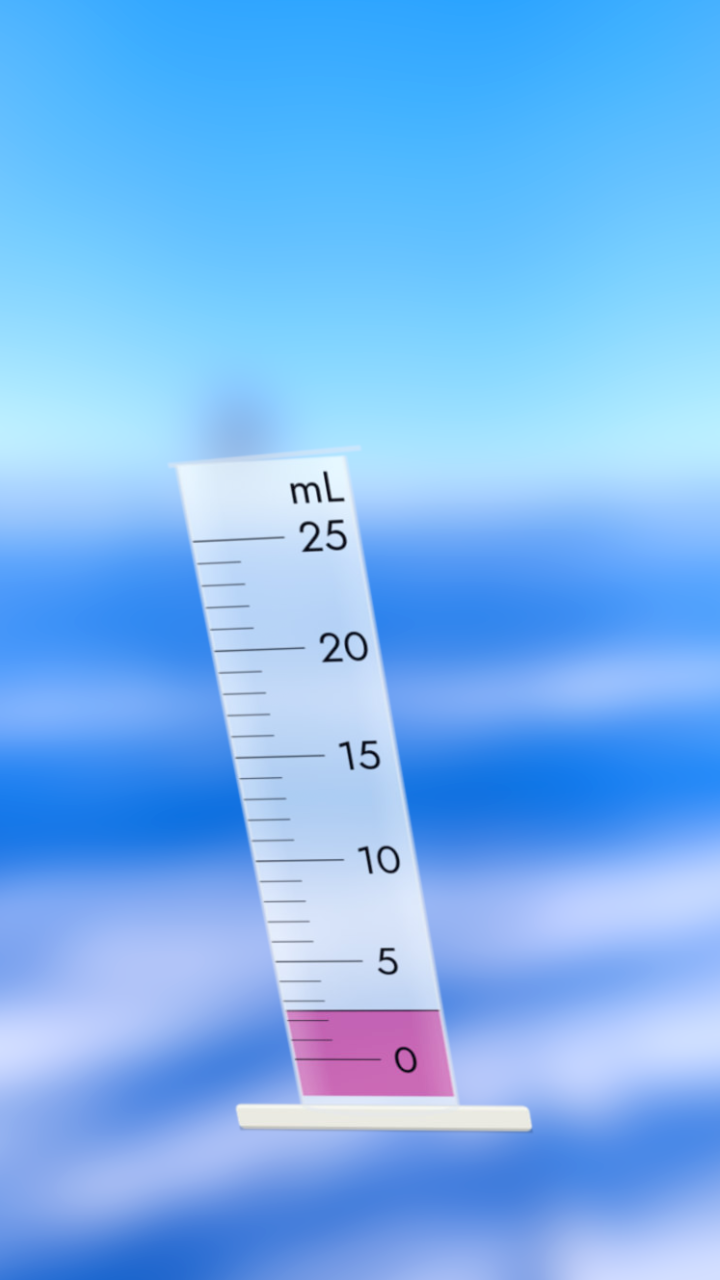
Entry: 2.5 mL
